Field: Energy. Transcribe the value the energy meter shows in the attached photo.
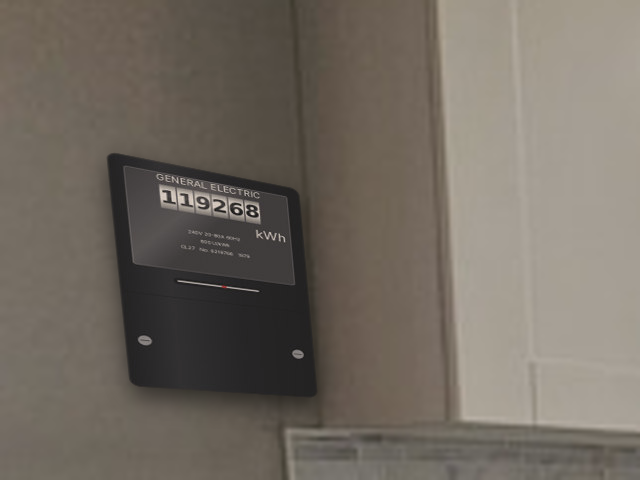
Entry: 119268 kWh
